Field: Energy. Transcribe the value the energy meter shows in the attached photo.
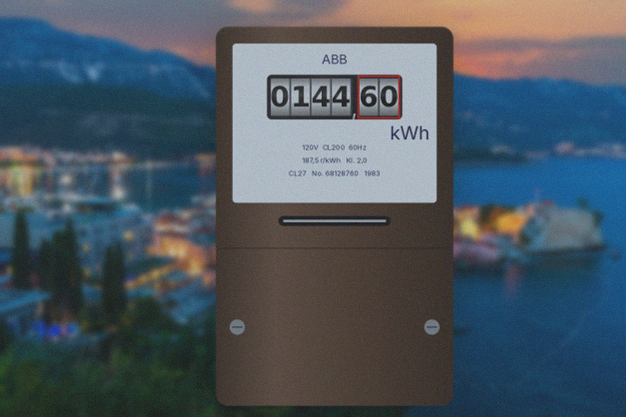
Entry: 144.60 kWh
